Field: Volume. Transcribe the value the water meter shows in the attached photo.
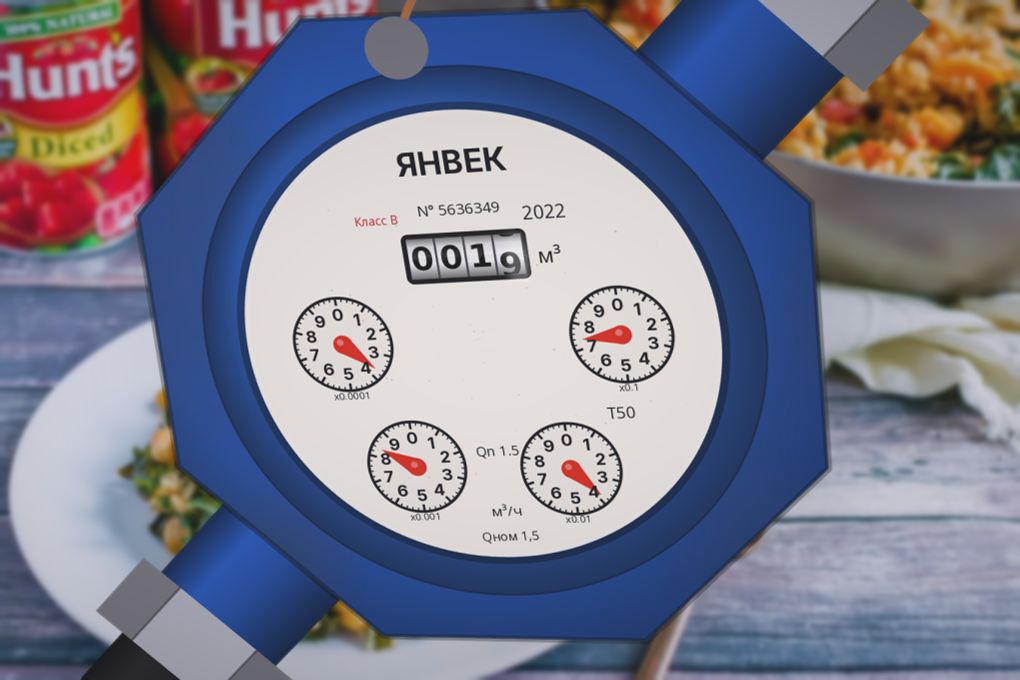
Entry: 18.7383 m³
